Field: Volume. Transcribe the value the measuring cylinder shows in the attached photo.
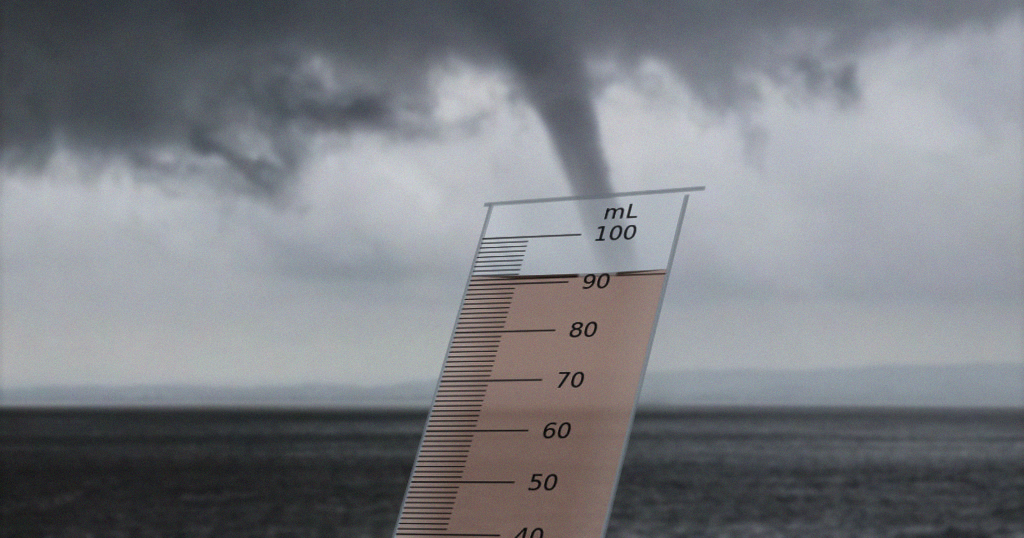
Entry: 91 mL
